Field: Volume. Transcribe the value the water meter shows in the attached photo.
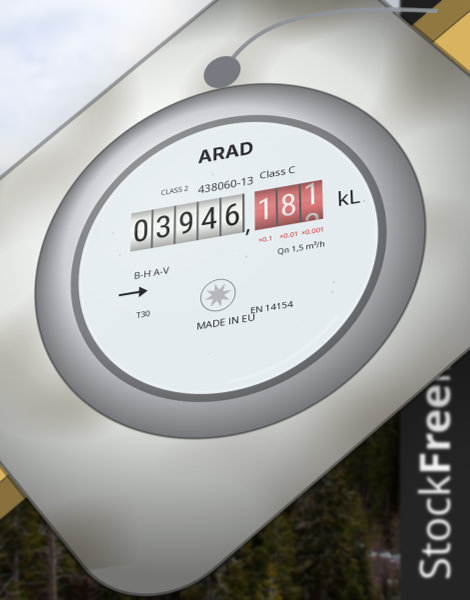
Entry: 3946.181 kL
